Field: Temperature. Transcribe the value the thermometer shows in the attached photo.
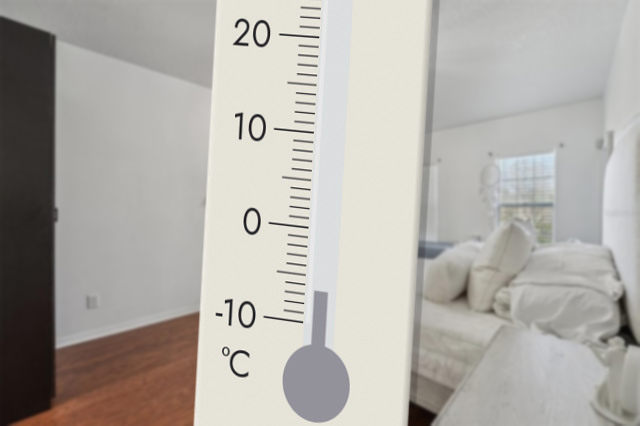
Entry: -6.5 °C
